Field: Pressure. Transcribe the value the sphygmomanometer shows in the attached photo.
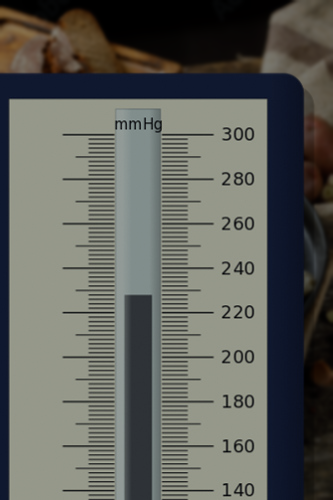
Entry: 228 mmHg
